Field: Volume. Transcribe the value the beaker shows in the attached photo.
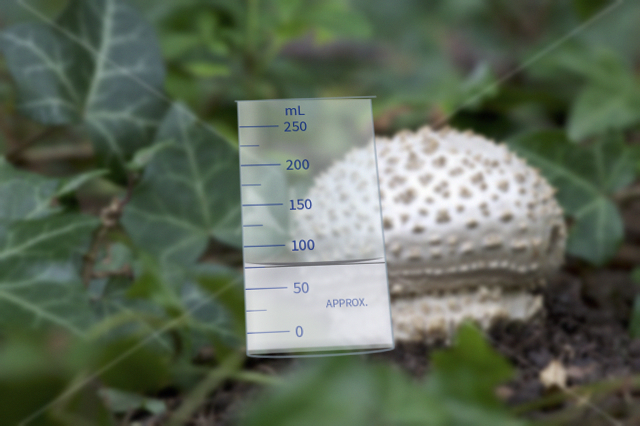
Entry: 75 mL
